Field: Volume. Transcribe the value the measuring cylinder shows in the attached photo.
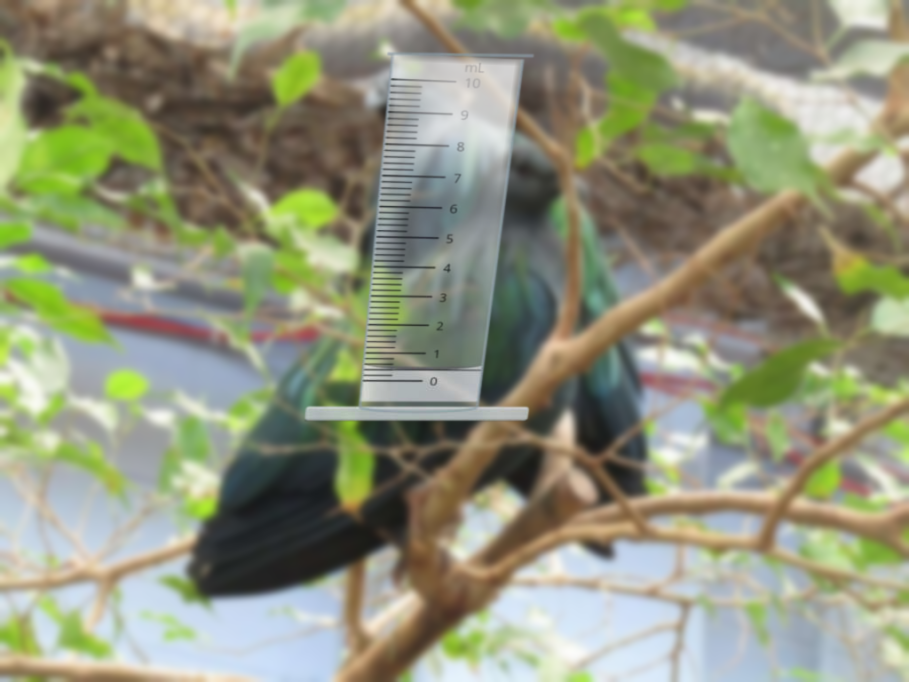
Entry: 0.4 mL
